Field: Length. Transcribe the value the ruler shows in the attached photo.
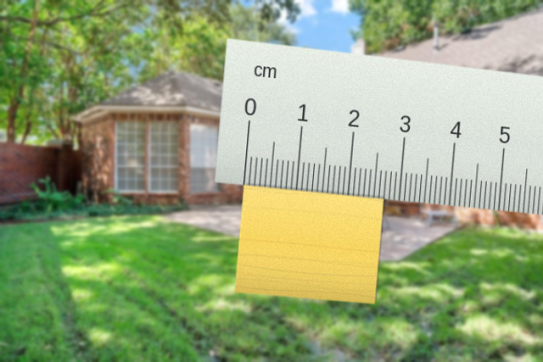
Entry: 2.7 cm
